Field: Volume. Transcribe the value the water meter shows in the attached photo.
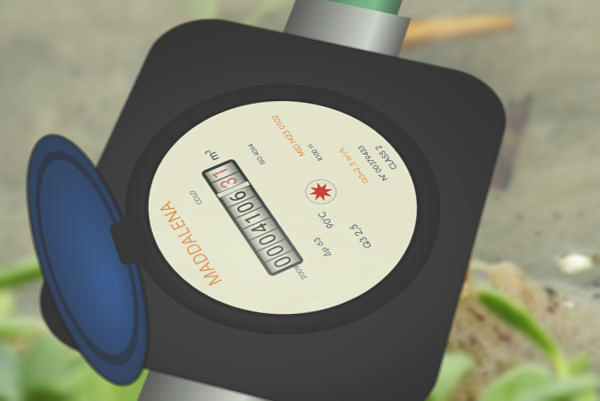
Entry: 4106.31 m³
